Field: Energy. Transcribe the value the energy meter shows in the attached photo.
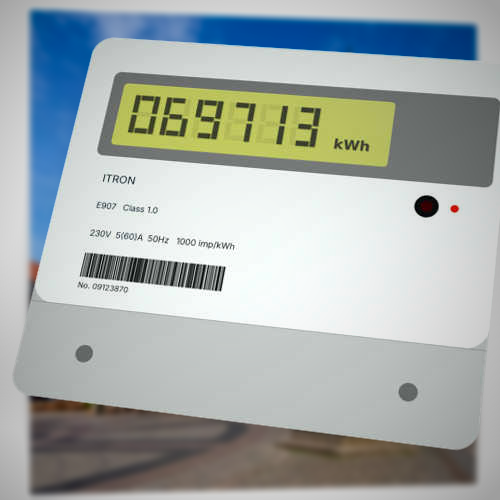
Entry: 69713 kWh
